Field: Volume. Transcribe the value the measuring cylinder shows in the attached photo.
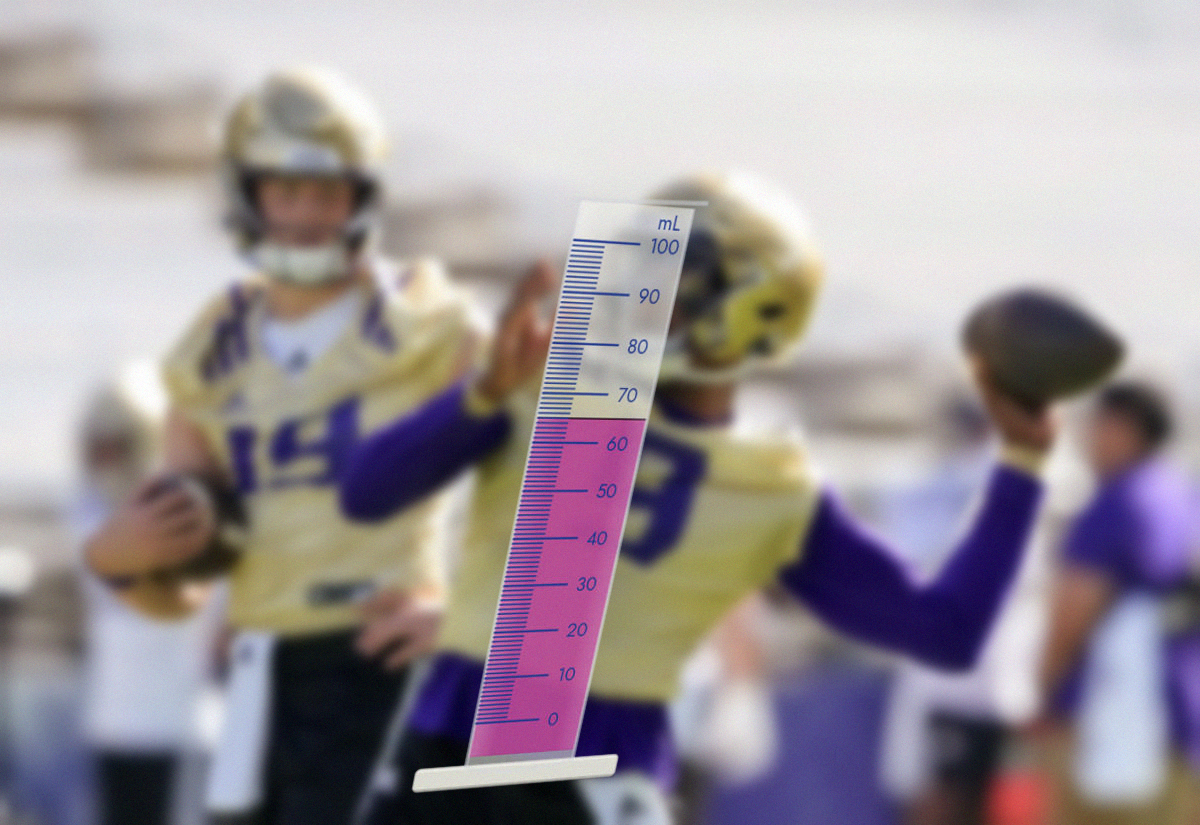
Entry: 65 mL
